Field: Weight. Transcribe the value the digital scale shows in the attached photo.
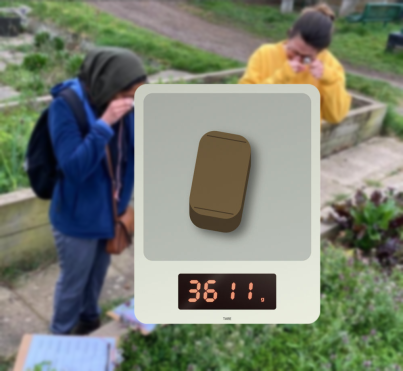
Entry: 3611 g
